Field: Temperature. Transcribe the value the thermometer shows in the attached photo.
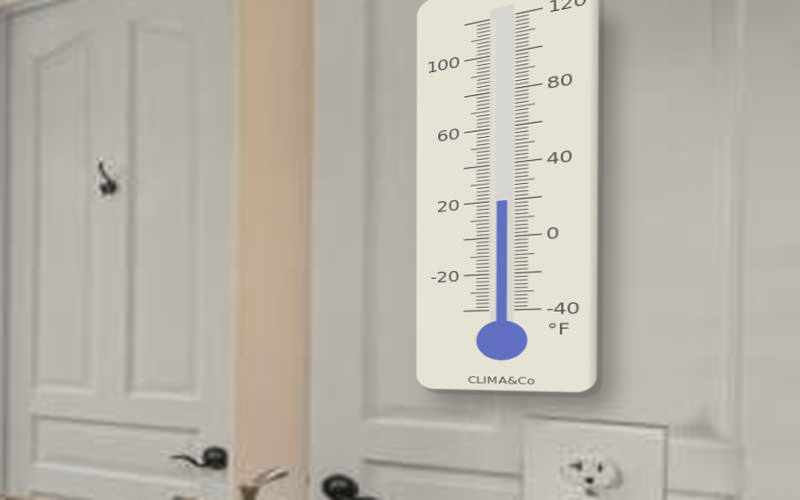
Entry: 20 °F
